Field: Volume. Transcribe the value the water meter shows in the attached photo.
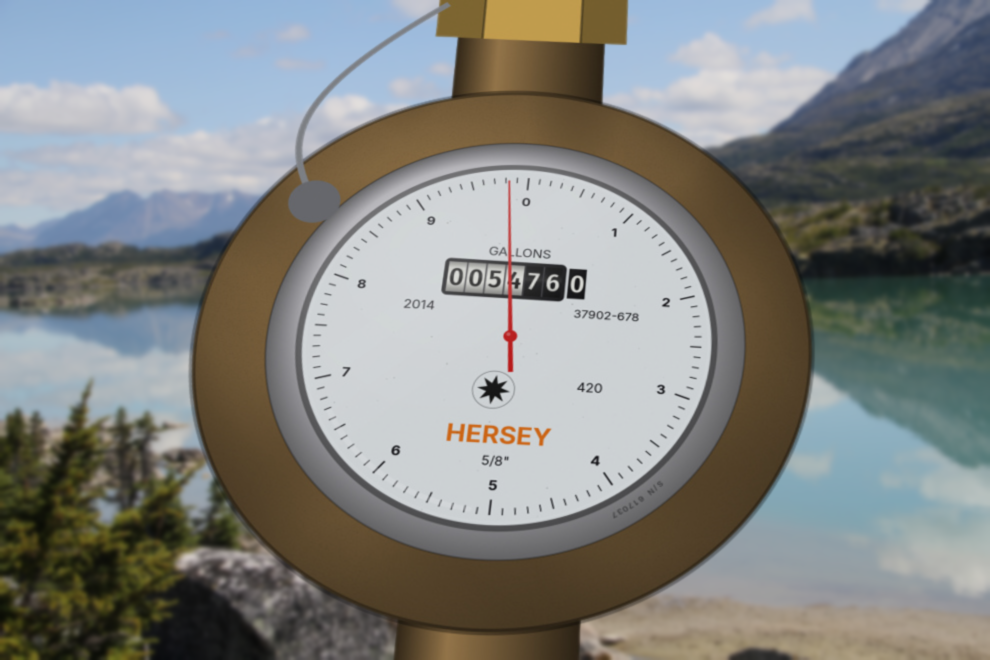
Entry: 54759.8 gal
